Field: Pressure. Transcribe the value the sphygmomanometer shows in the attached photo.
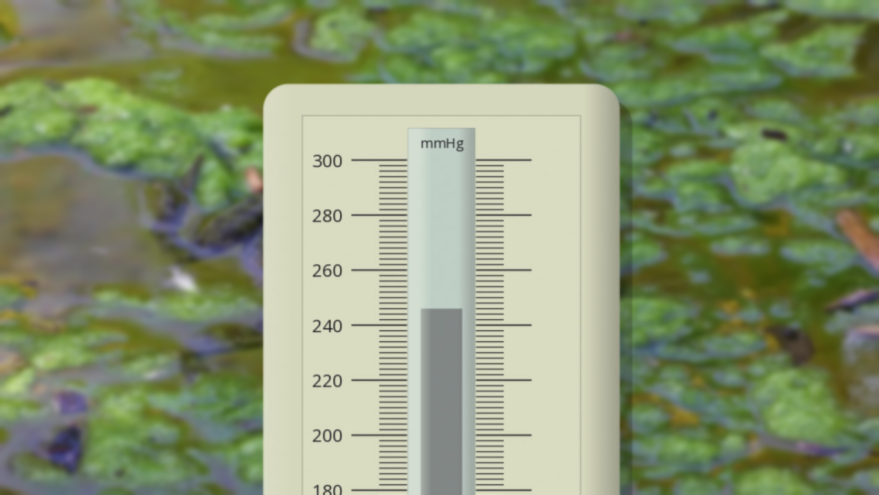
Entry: 246 mmHg
